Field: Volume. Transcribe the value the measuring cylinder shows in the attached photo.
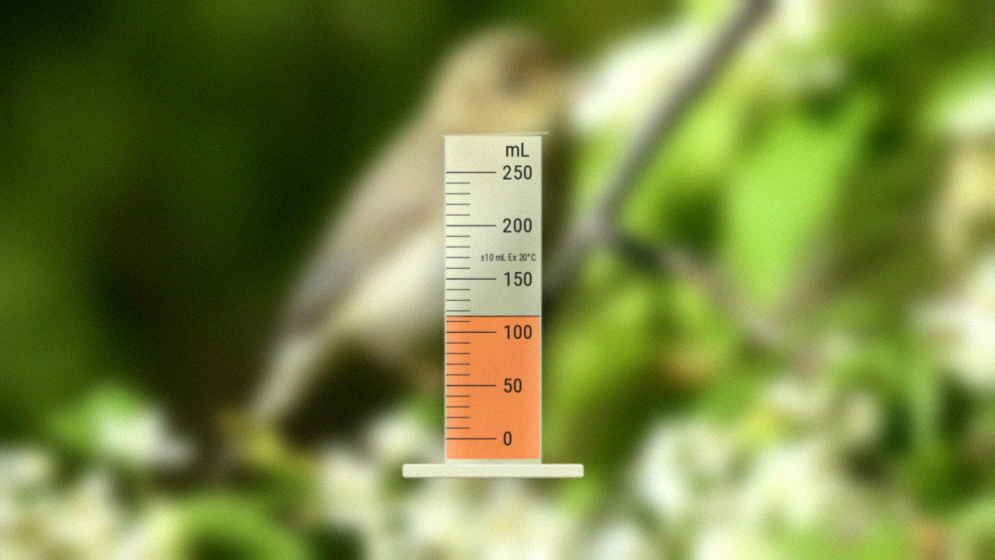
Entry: 115 mL
